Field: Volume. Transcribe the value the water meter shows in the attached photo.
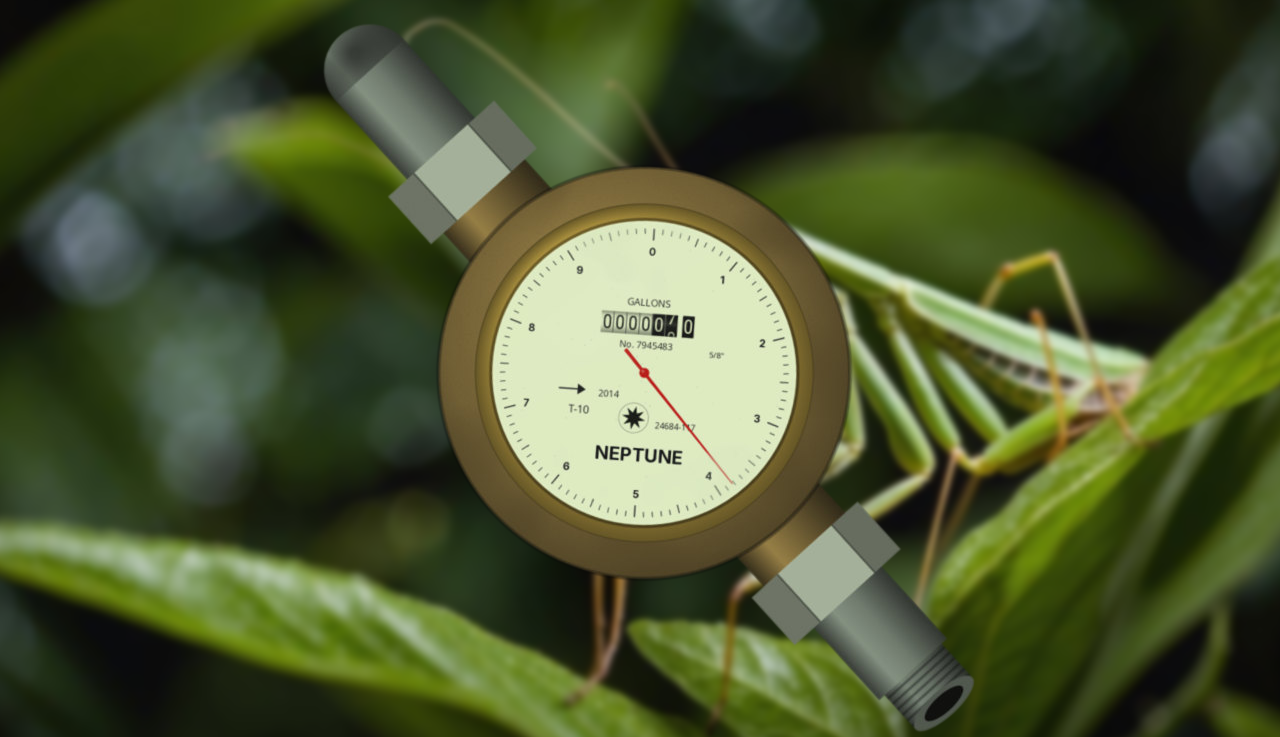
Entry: 73.8 gal
